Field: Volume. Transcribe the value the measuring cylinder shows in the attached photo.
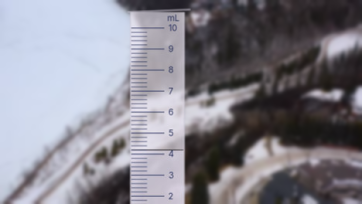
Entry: 4.2 mL
